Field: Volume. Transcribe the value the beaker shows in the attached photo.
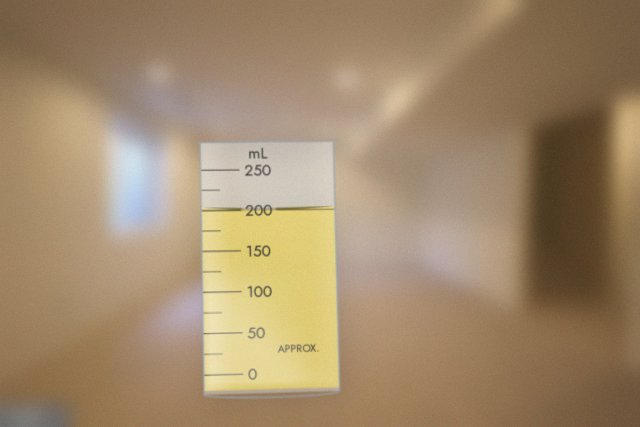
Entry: 200 mL
